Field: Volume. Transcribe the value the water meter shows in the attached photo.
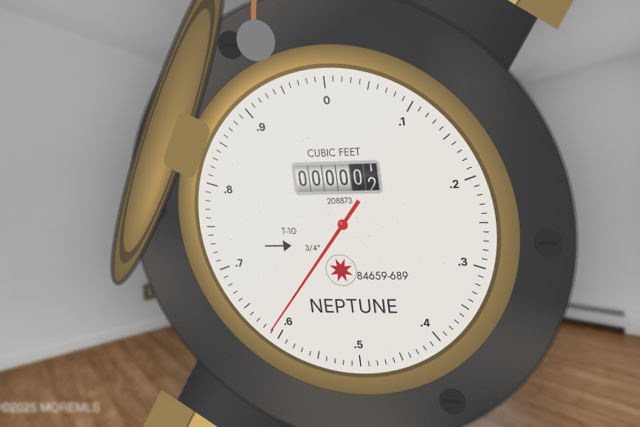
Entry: 1.61 ft³
